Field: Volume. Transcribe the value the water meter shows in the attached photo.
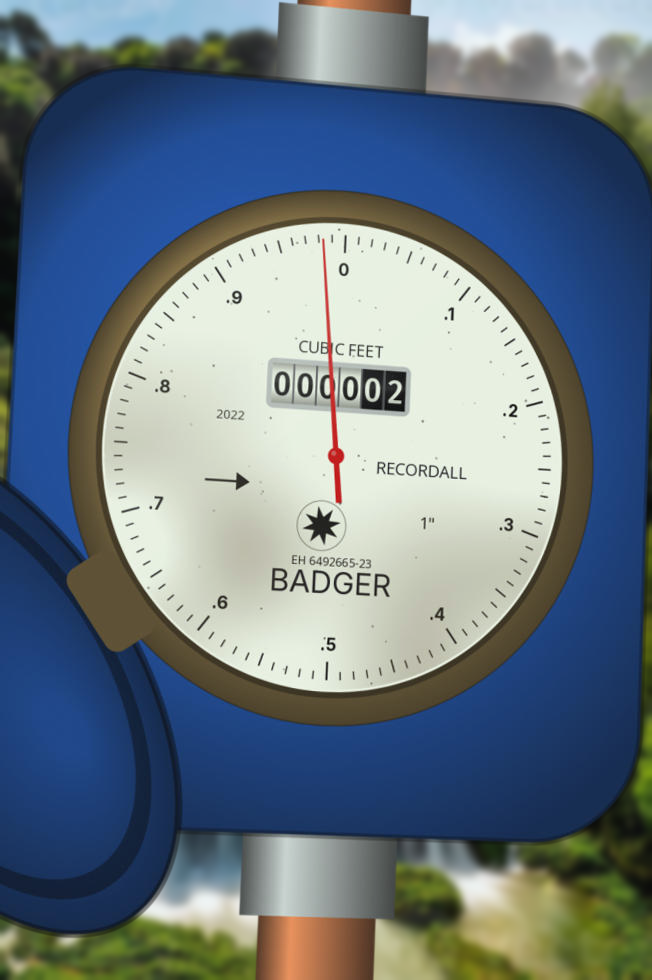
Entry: 1.98 ft³
